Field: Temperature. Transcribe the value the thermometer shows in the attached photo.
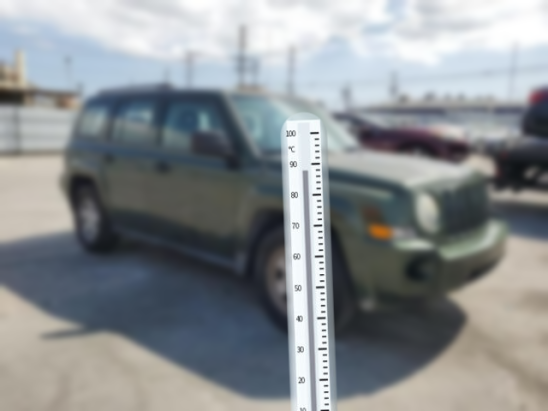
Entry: 88 °C
